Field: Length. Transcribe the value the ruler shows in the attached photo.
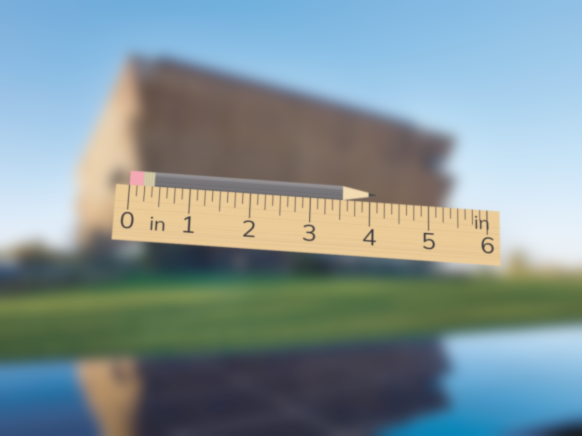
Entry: 4.125 in
